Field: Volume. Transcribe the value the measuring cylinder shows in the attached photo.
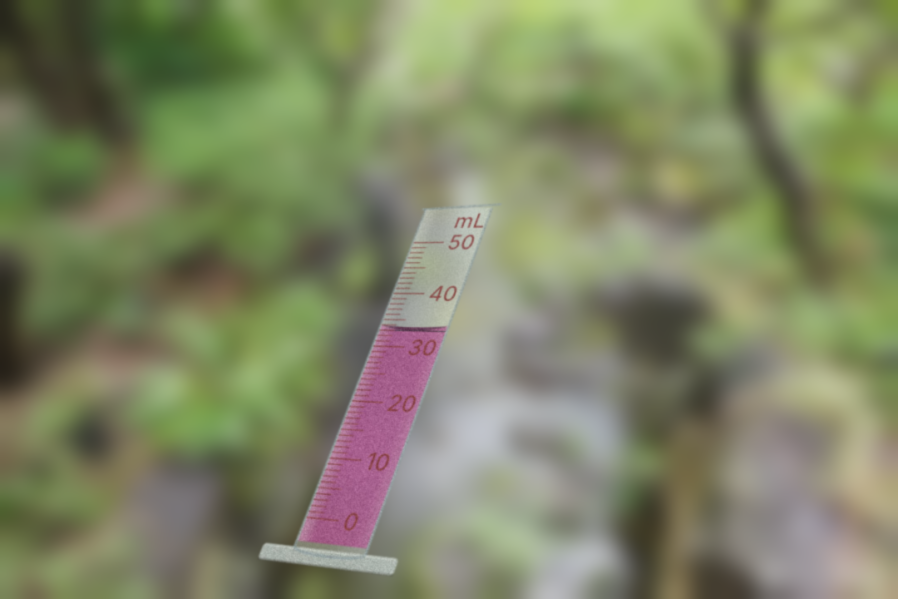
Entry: 33 mL
